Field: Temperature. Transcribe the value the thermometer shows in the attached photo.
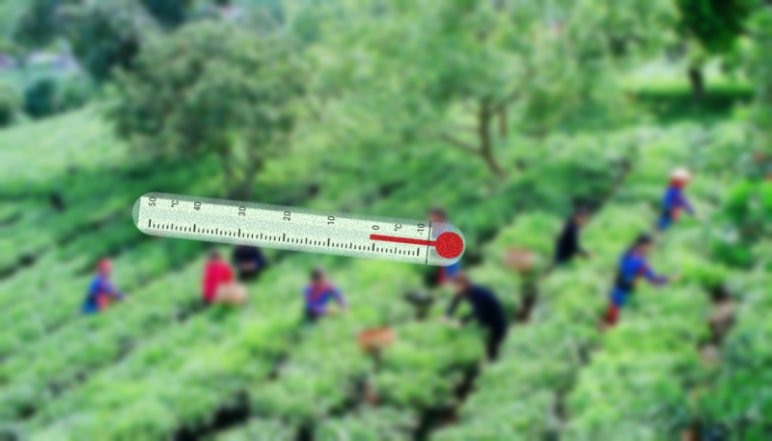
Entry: 1 °C
